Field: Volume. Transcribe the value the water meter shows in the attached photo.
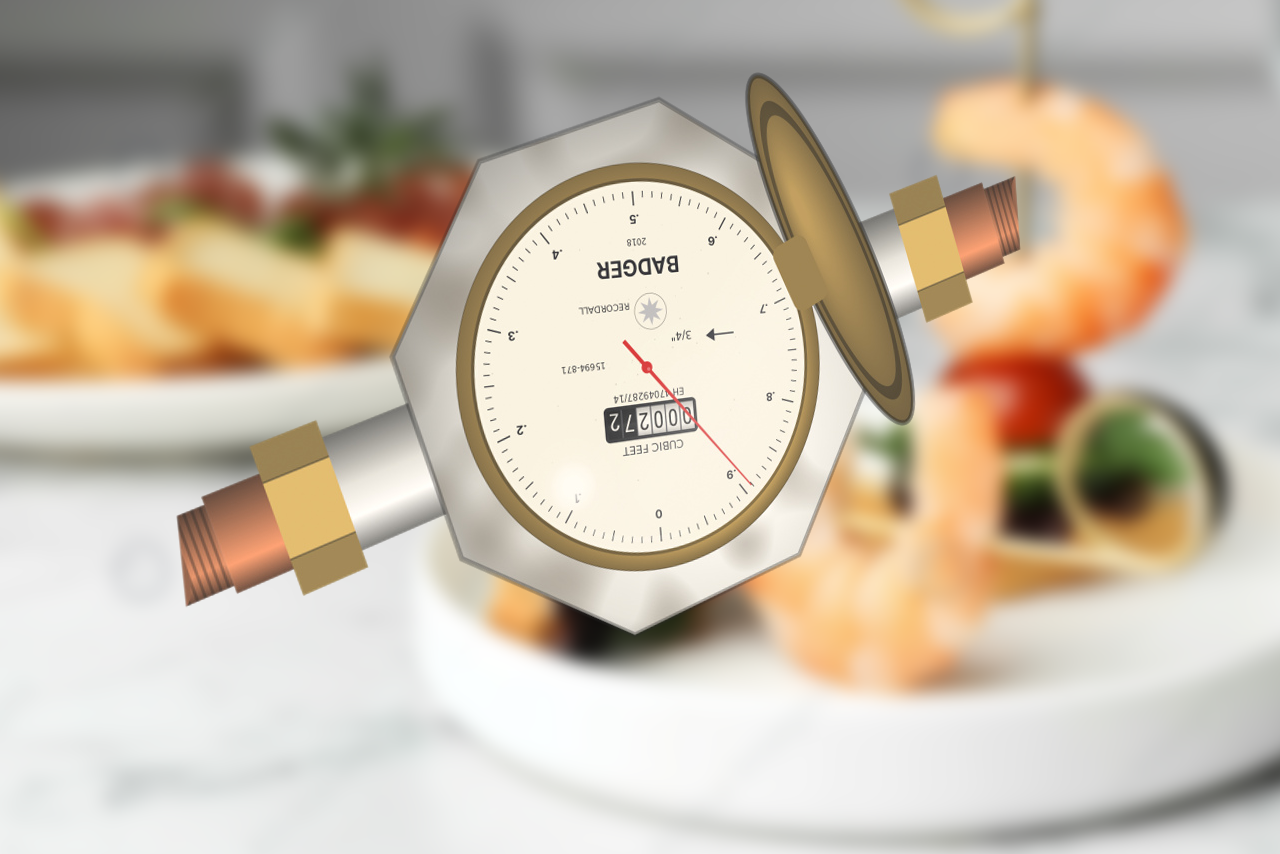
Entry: 271.89 ft³
